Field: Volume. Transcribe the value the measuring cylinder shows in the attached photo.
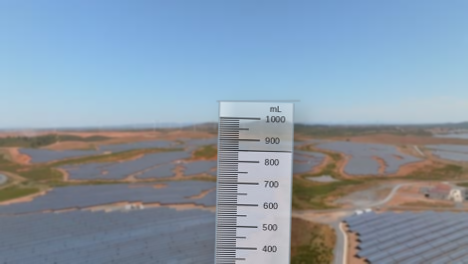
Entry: 850 mL
